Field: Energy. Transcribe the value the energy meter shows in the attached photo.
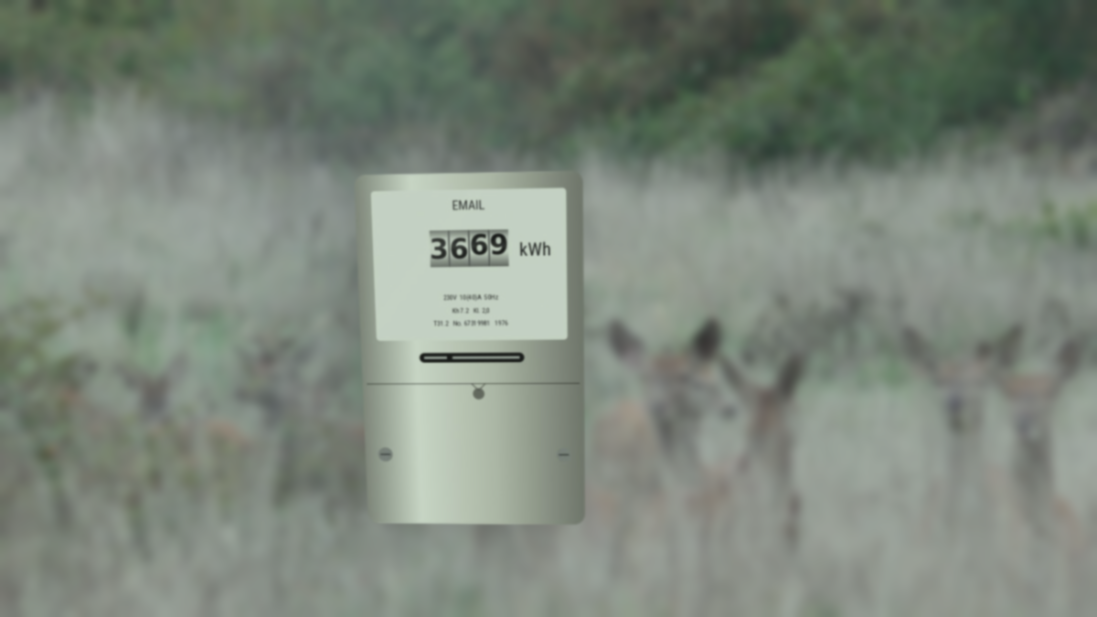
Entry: 3669 kWh
